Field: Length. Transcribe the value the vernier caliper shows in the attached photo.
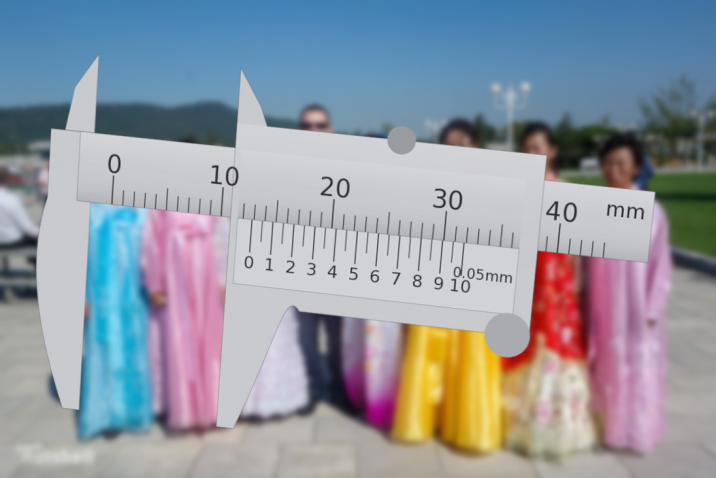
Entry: 12.8 mm
